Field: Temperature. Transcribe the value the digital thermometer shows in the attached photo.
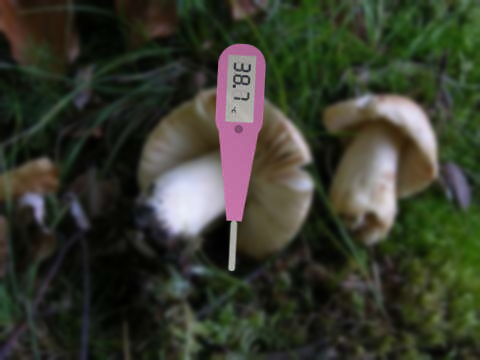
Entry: 38.7 °C
